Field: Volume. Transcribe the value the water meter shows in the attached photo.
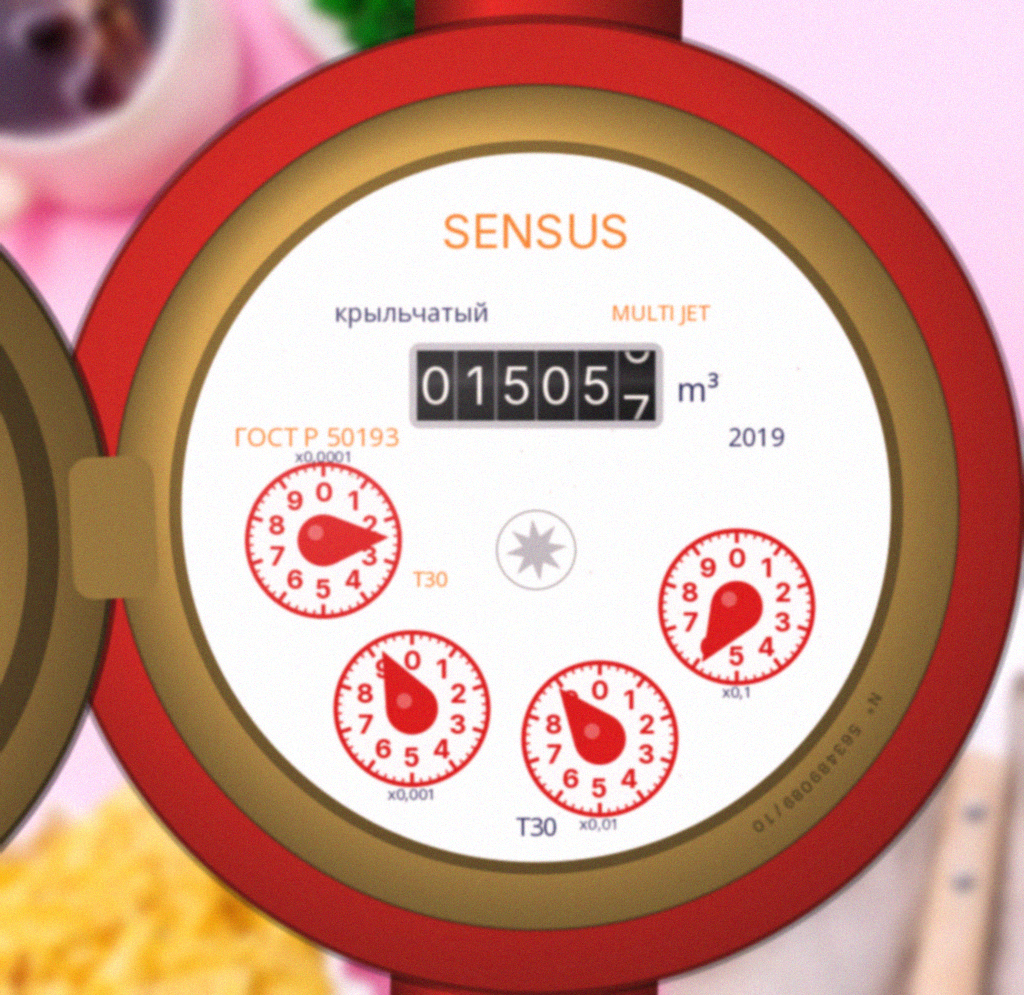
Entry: 15056.5892 m³
